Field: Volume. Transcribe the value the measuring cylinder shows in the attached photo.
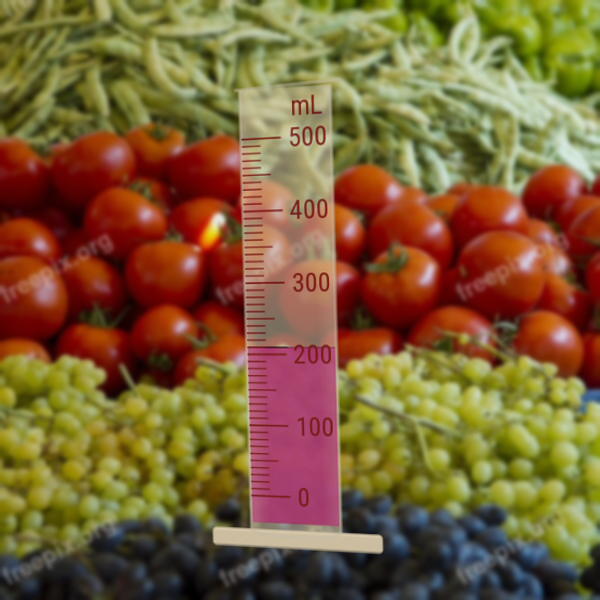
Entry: 210 mL
